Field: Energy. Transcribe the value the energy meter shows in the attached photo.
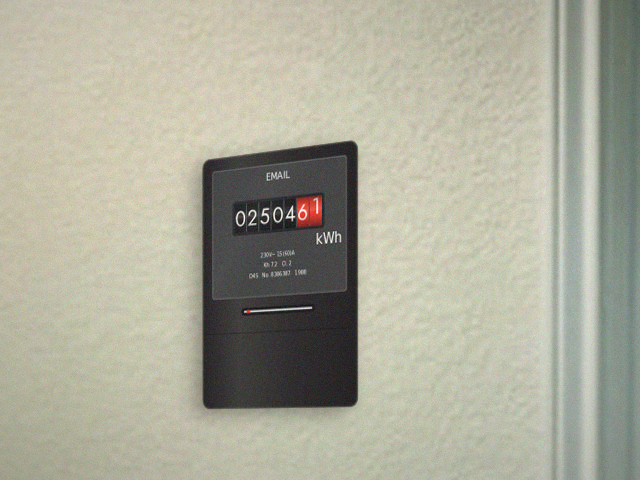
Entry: 2504.61 kWh
